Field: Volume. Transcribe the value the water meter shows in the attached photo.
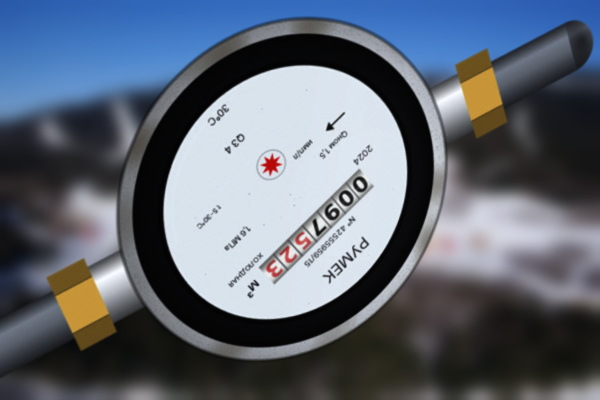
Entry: 97.523 m³
